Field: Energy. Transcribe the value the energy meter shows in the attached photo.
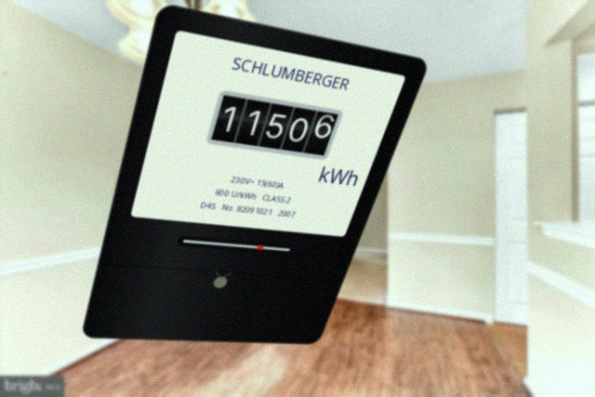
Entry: 11506 kWh
